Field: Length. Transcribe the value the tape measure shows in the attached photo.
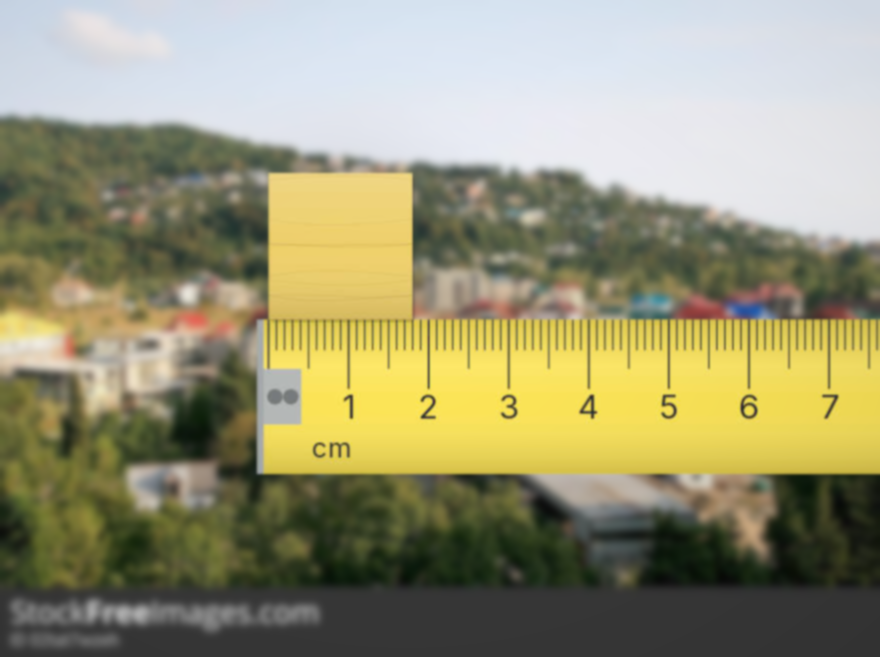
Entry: 1.8 cm
